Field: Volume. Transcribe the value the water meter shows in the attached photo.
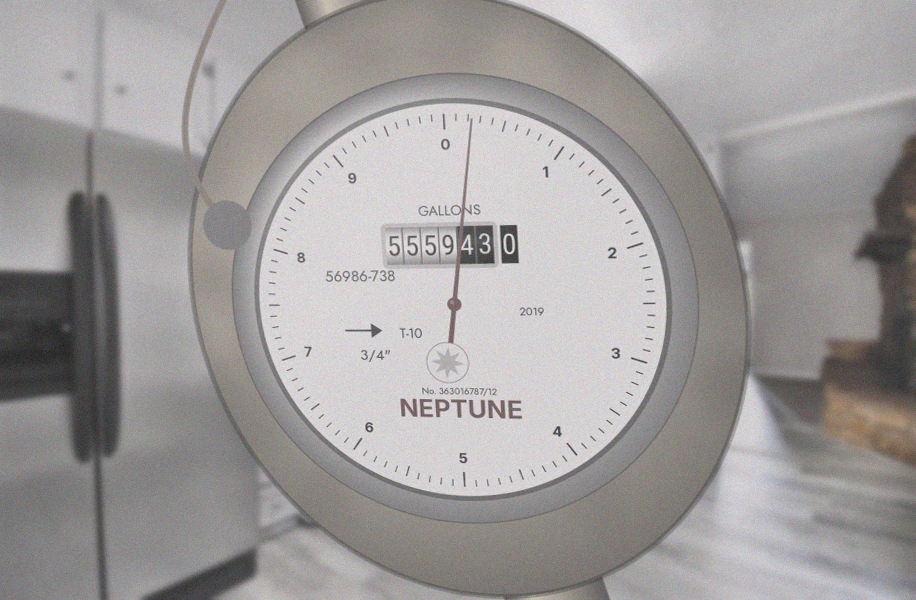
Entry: 5559430.2 gal
